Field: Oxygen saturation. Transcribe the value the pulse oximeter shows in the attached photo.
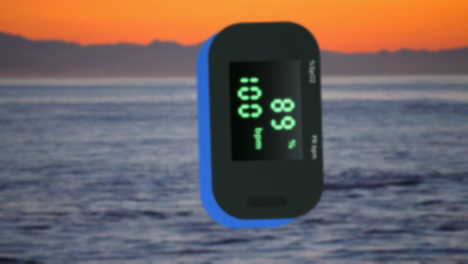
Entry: 89 %
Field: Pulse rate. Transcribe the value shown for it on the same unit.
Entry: 100 bpm
